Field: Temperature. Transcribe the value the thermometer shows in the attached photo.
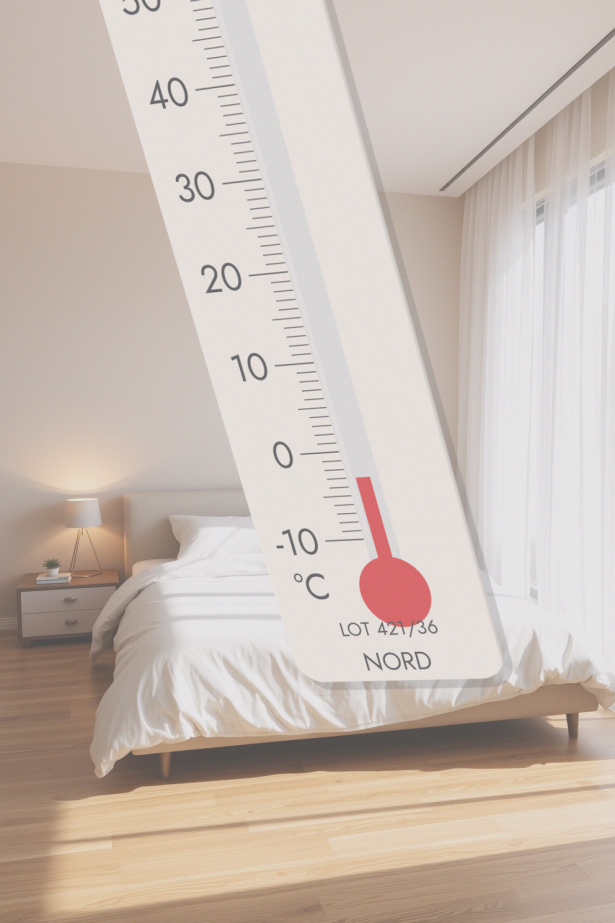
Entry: -3 °C
